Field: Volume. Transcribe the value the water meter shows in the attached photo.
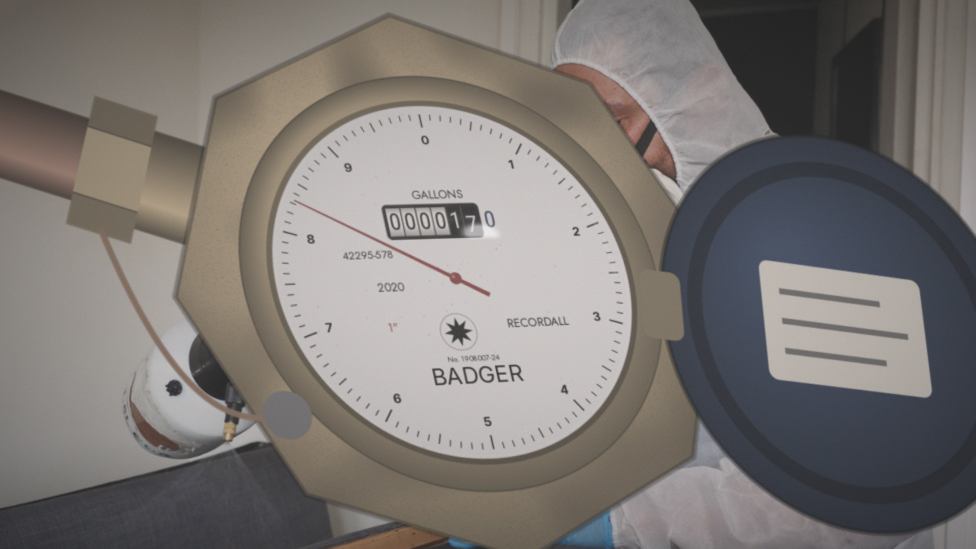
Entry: 168.3 gal
